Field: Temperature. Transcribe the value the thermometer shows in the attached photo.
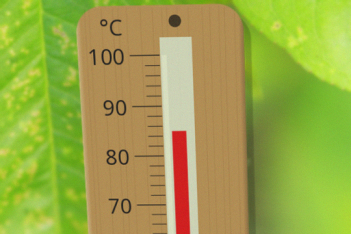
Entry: 85 °C
